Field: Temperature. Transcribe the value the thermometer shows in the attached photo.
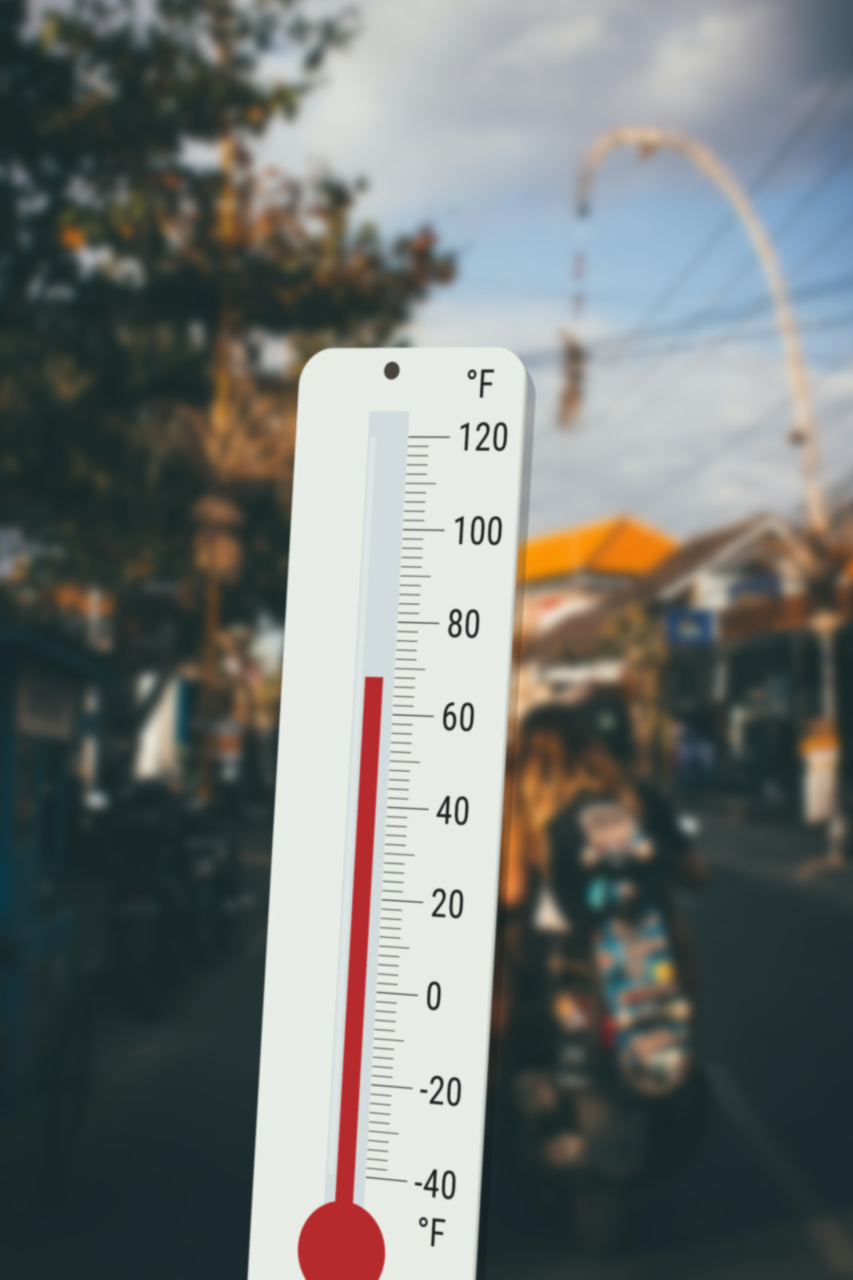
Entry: 68 °F
